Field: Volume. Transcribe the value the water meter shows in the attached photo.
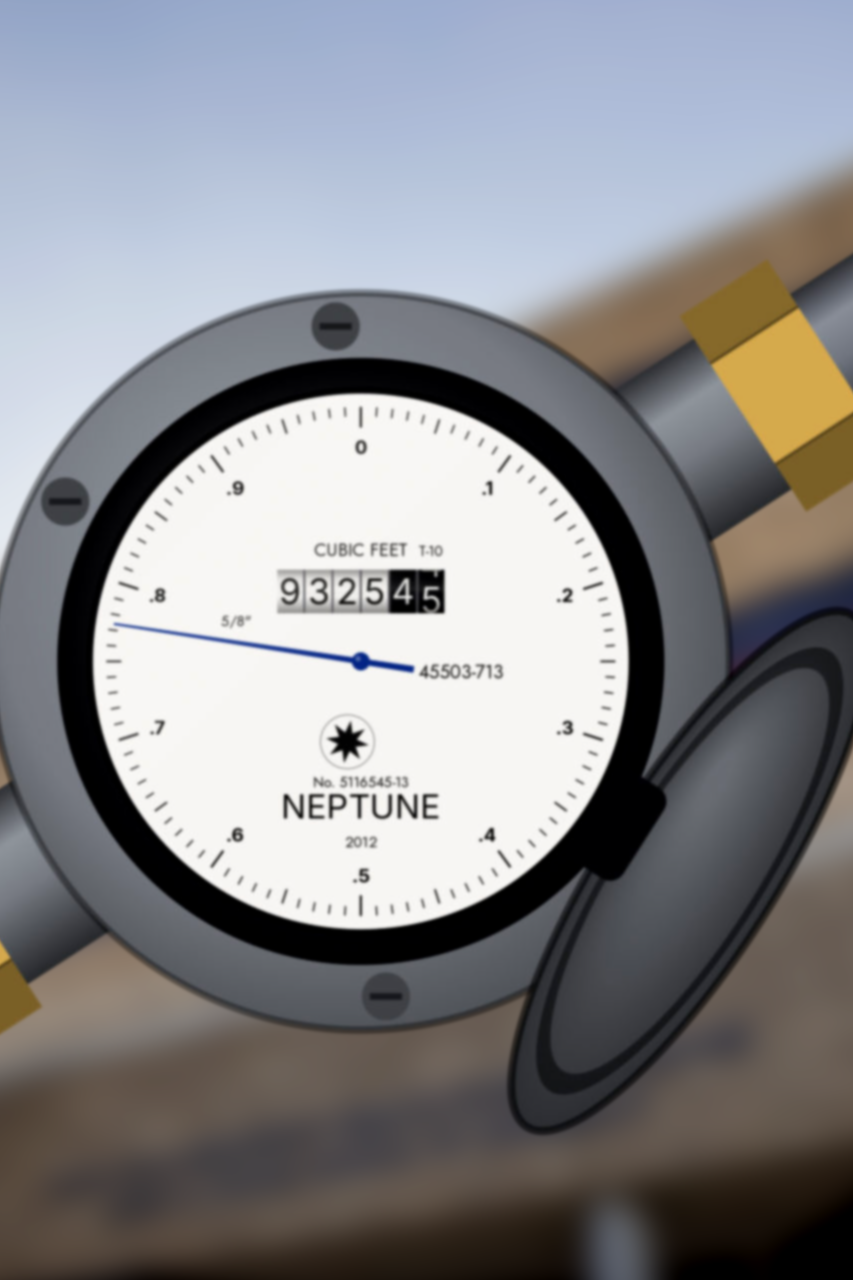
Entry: 932544.77 ft³
